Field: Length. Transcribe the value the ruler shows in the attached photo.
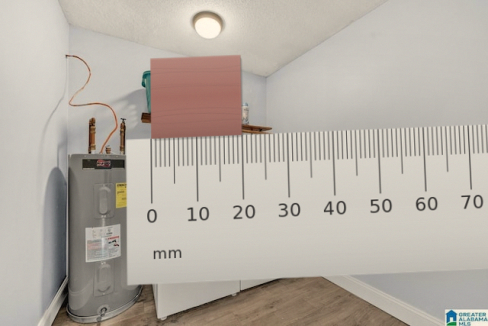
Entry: 20 mm
